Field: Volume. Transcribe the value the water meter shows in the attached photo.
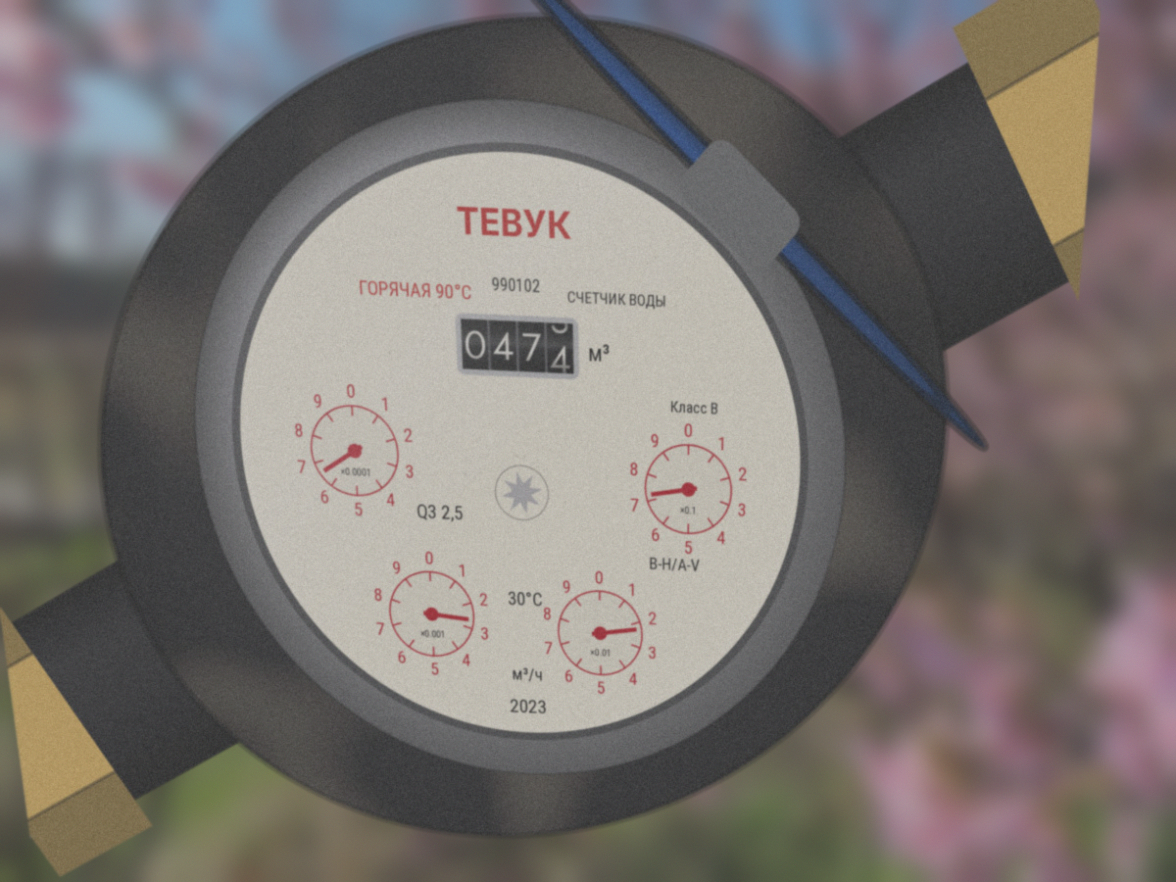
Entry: 473.7226 m³
